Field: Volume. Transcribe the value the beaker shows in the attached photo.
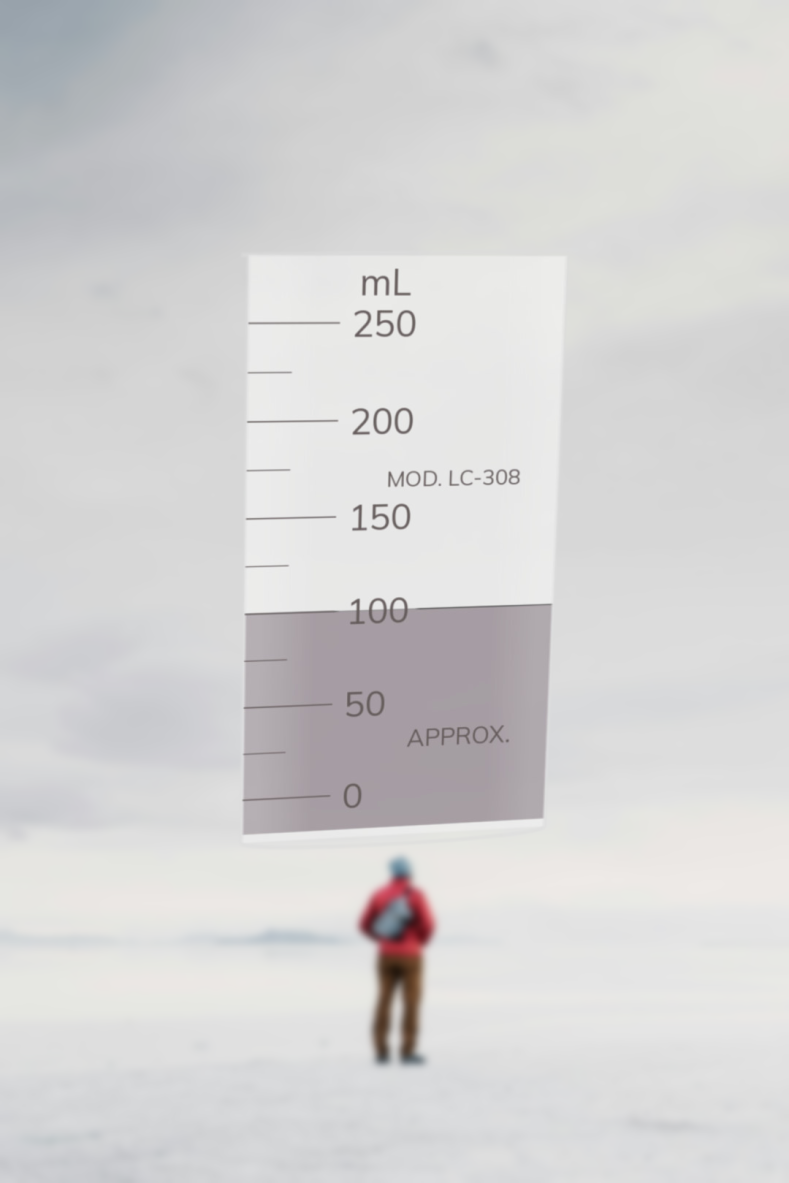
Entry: 100 mL
